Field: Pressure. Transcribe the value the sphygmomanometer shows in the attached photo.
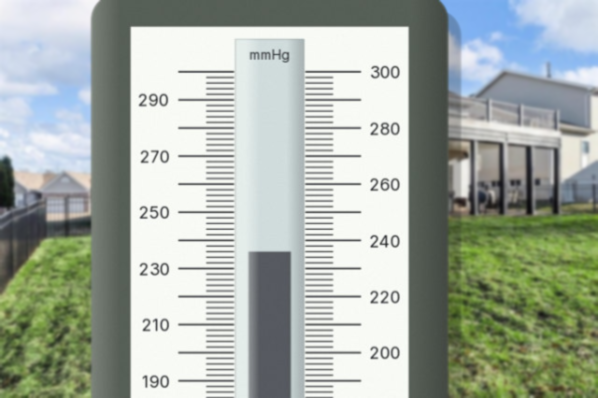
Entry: 236 mmHg
